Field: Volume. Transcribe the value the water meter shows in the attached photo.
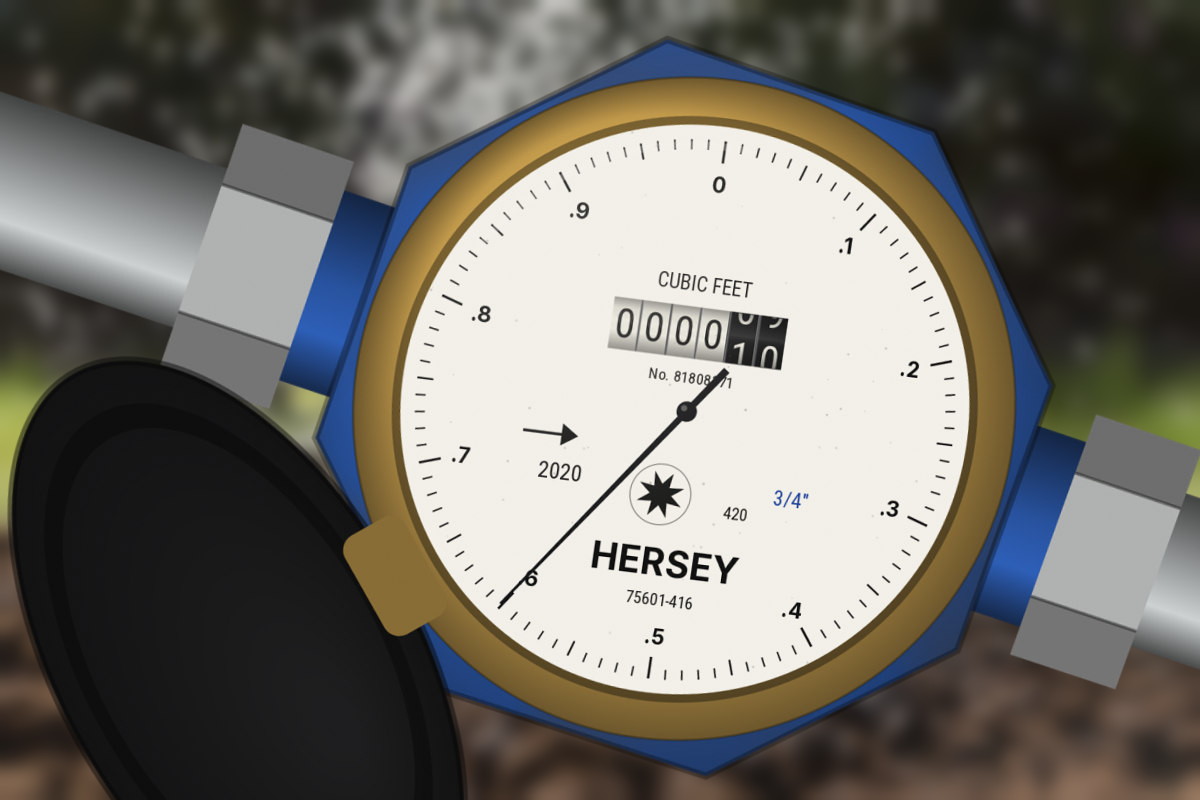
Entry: 9.60 ft³
